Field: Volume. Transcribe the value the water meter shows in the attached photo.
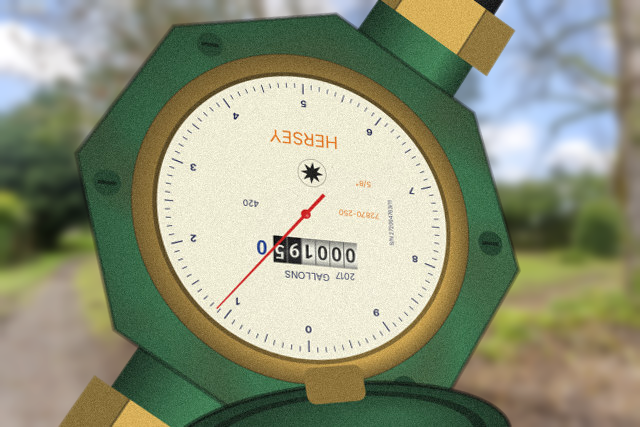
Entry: 1951.1 gal
